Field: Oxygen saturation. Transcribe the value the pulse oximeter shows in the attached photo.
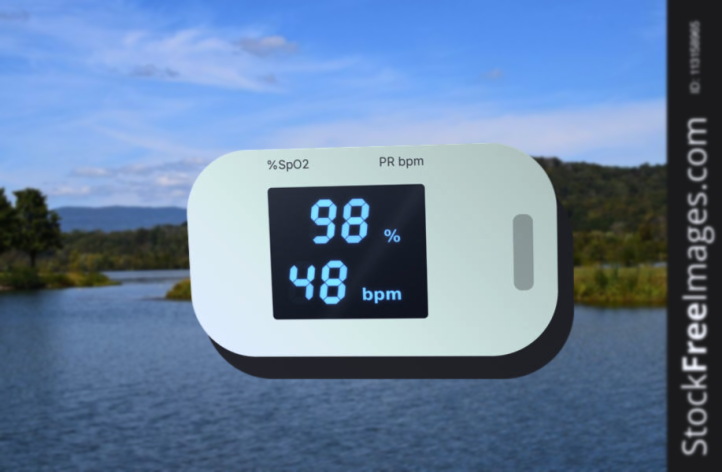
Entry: 98 %
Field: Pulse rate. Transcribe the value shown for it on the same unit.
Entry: 48 bpm
